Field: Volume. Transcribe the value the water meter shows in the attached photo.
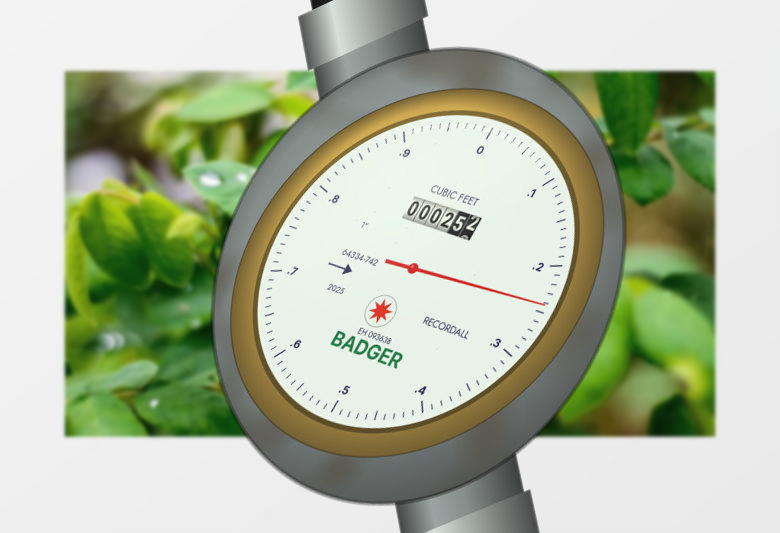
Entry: 252.24 ft³
